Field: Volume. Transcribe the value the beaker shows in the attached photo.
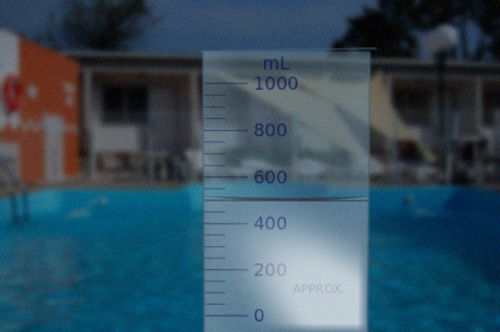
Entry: 500 mL
